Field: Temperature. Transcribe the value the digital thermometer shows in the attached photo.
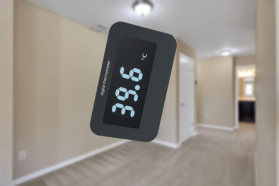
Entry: 39.6 °C
